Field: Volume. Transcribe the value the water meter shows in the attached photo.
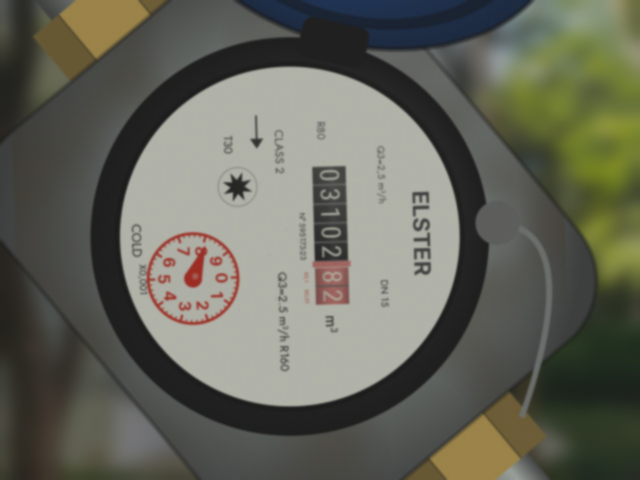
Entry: 3102.828 m³
